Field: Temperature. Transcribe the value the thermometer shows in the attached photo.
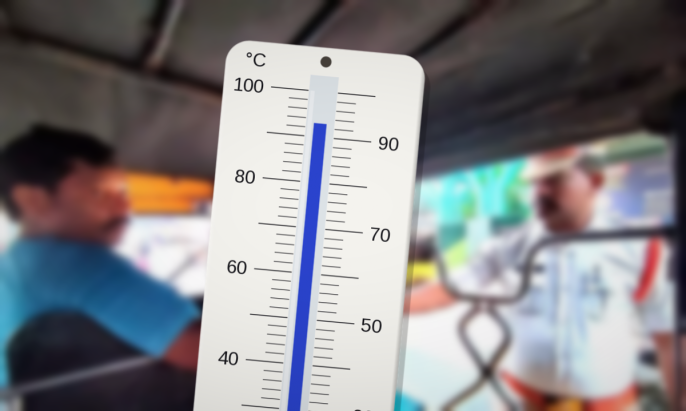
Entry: 93 °C
